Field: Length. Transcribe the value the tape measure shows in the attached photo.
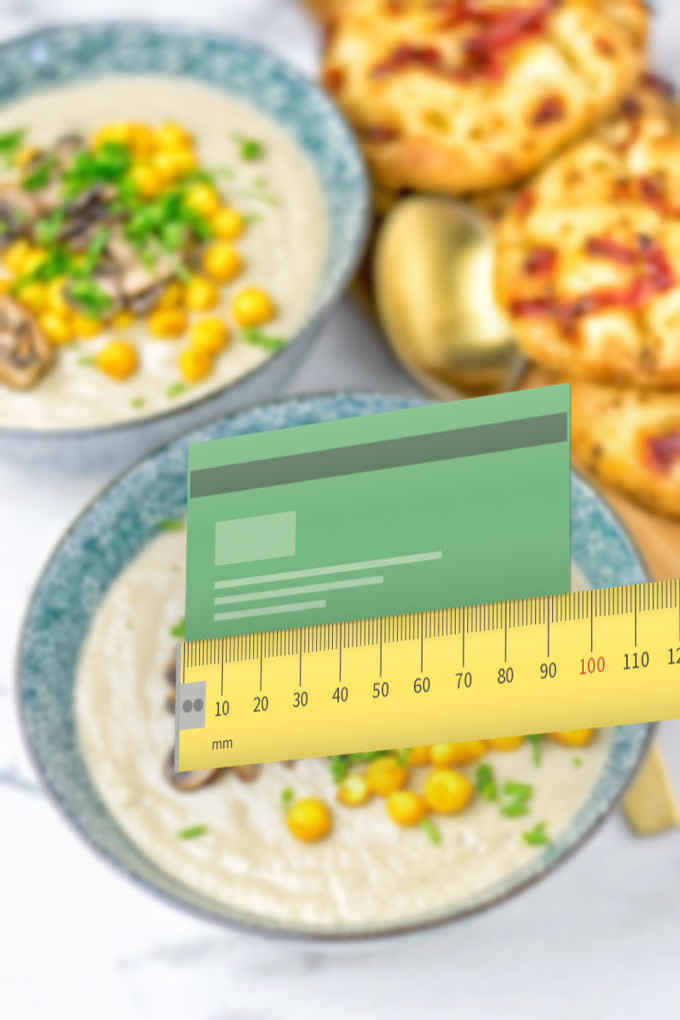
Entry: 95 mm
